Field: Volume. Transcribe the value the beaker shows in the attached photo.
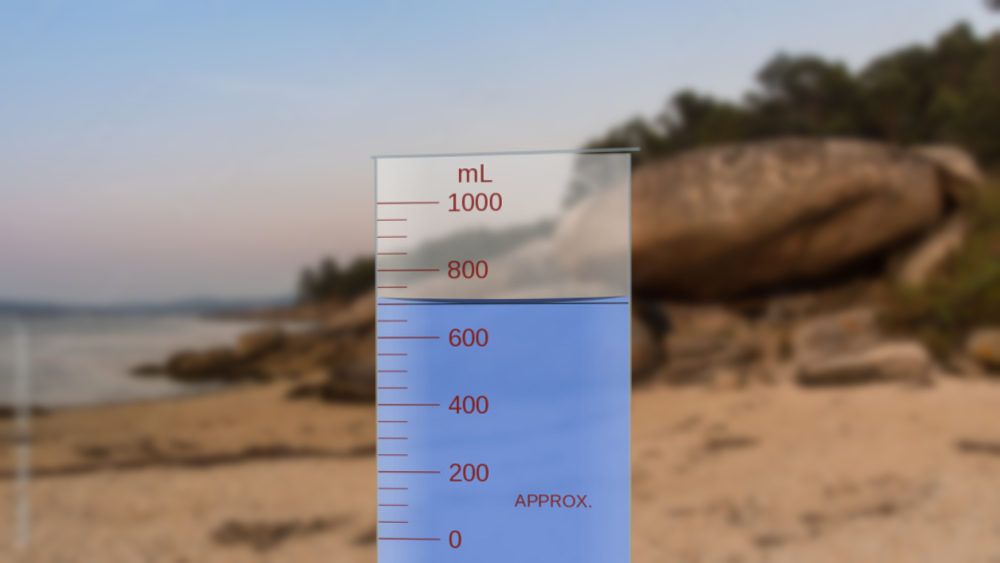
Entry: 700 mL
